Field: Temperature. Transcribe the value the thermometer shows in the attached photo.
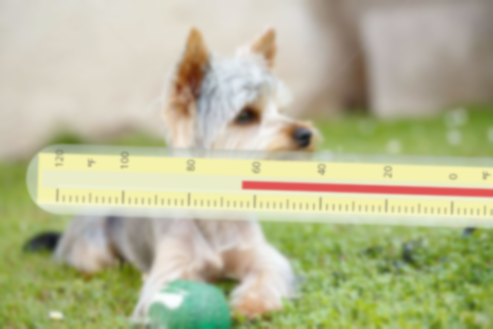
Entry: 64 °F
